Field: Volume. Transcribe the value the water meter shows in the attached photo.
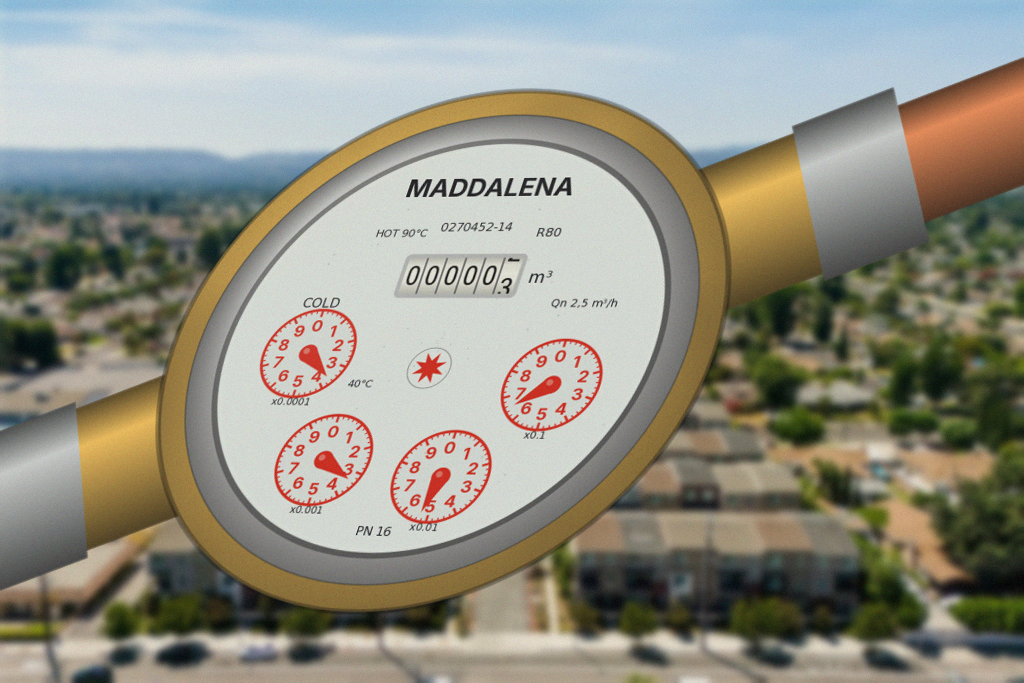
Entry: 2.6533 m³
